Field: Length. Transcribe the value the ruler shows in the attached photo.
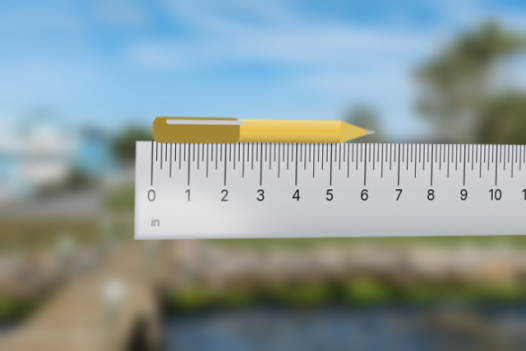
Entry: 6.25 in
